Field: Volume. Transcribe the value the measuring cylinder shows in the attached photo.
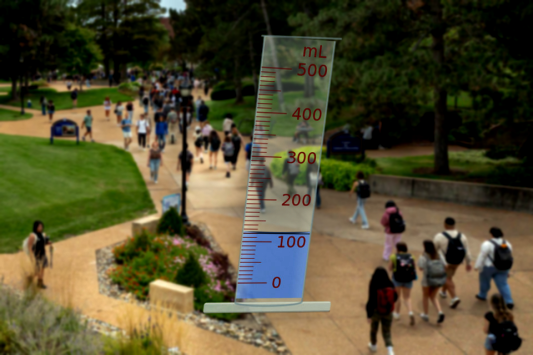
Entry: 120 mL
